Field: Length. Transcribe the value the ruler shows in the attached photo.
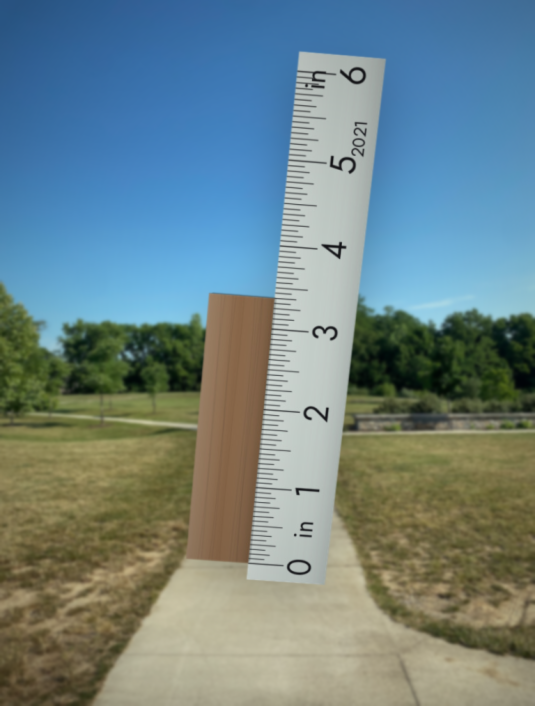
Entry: 3.375 in
